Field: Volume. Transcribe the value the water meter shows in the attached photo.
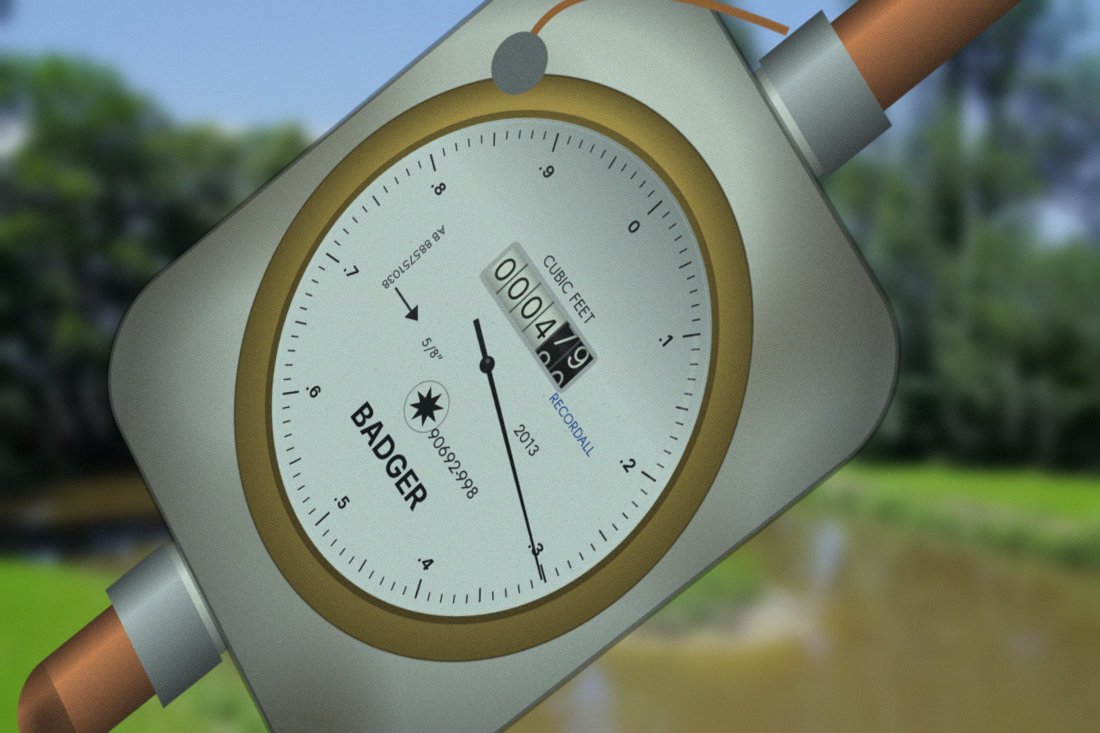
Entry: 479.30 ft³
